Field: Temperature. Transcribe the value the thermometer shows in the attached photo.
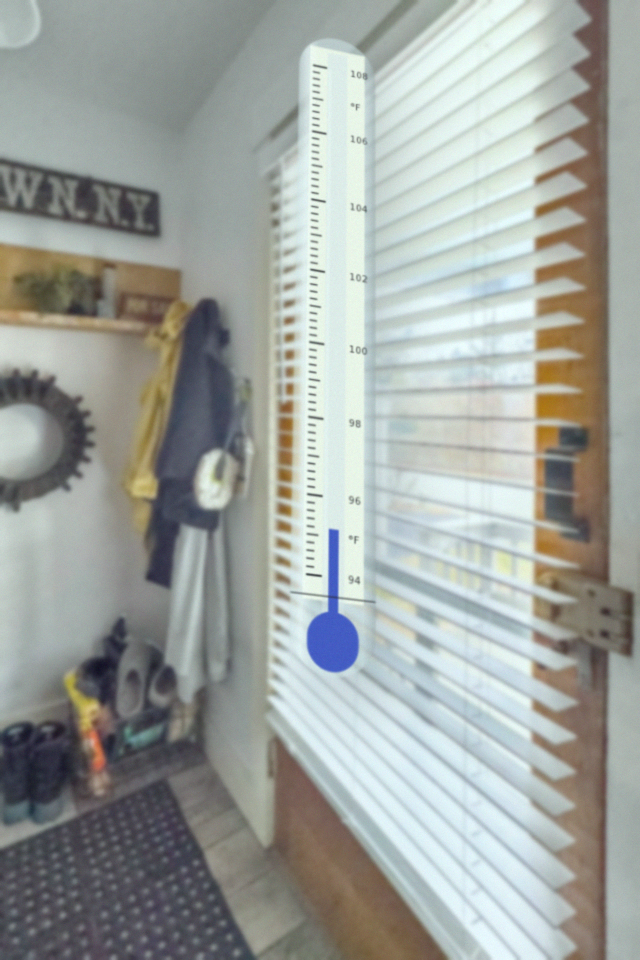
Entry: 95.2 °F
